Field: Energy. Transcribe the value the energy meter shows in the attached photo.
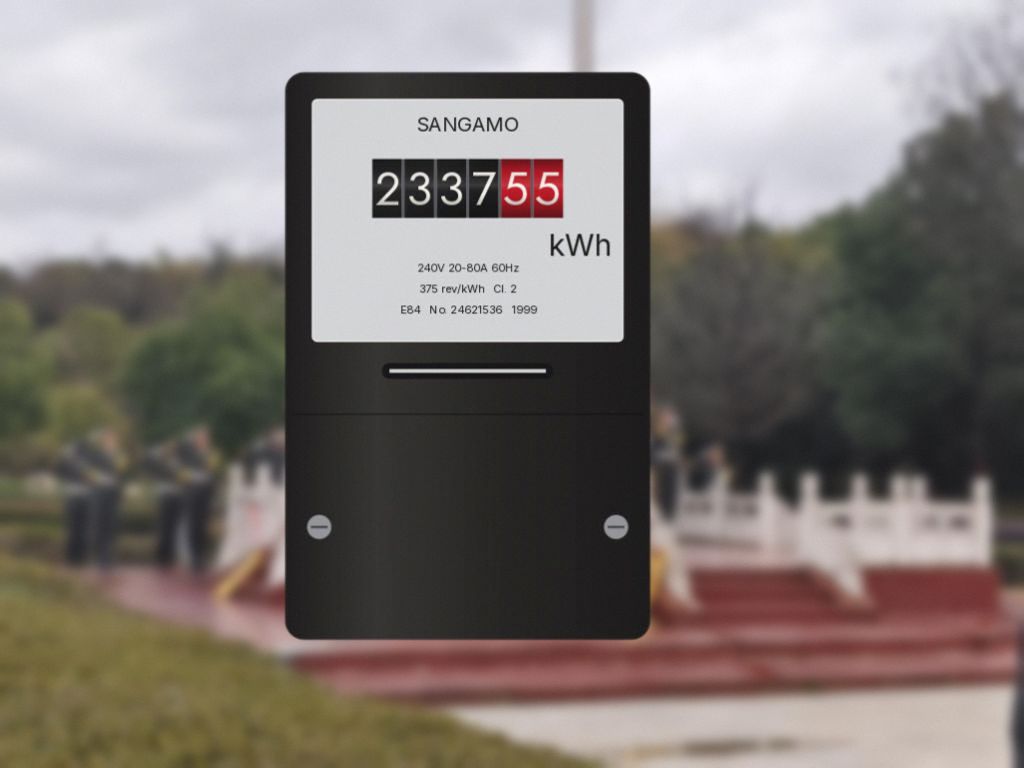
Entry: 2337.55 kWh
